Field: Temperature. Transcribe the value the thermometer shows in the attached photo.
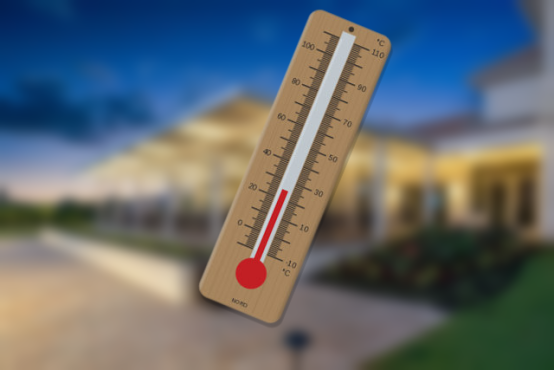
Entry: 25 °C
